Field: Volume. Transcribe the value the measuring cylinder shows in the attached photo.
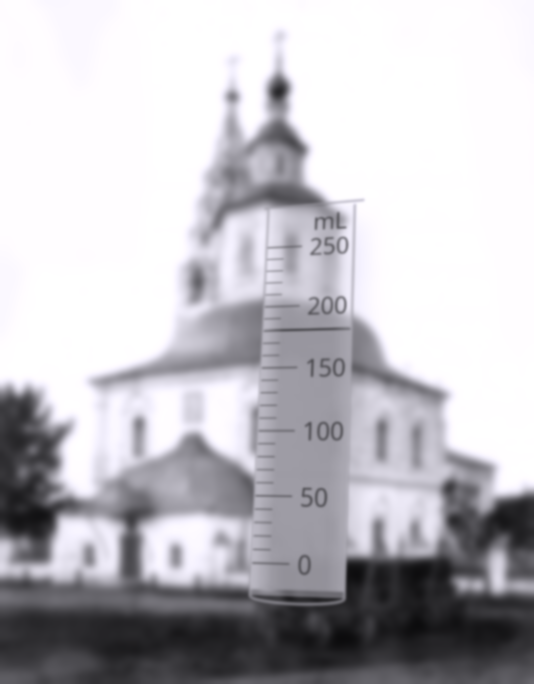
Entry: 180 mL
